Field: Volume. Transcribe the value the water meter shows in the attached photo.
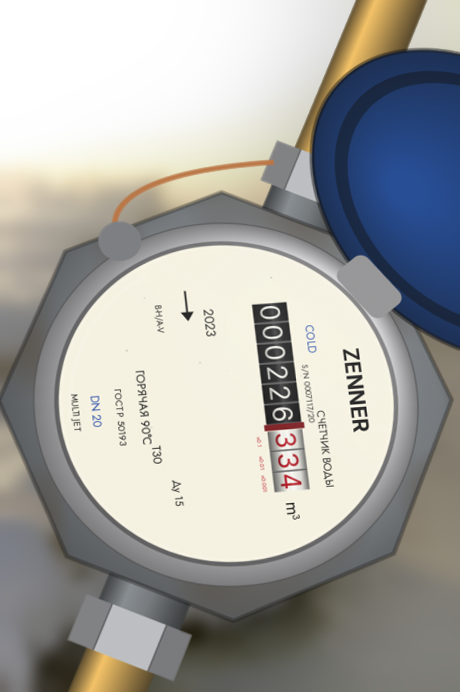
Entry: 226.334 m³
